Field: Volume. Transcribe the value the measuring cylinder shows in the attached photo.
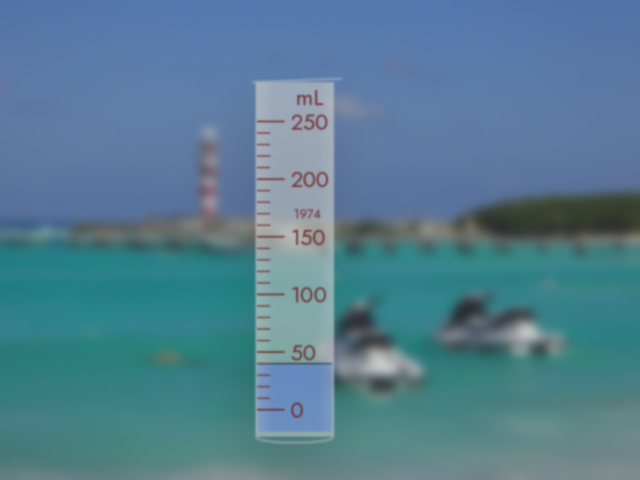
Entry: 40 mL
